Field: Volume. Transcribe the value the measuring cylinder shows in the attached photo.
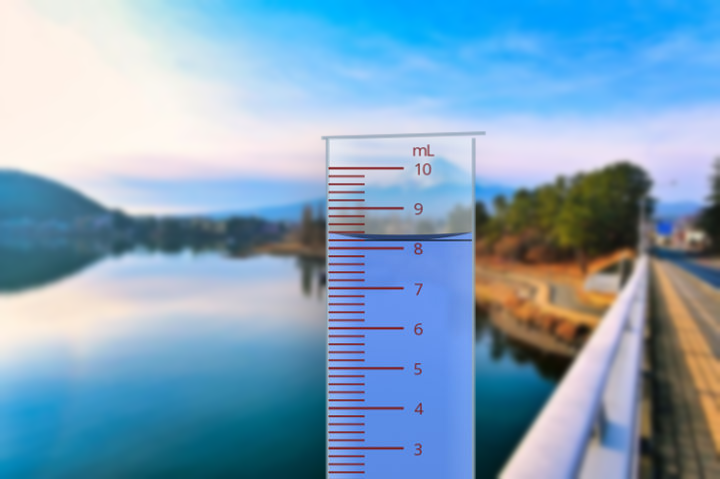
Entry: 8.2 mL
